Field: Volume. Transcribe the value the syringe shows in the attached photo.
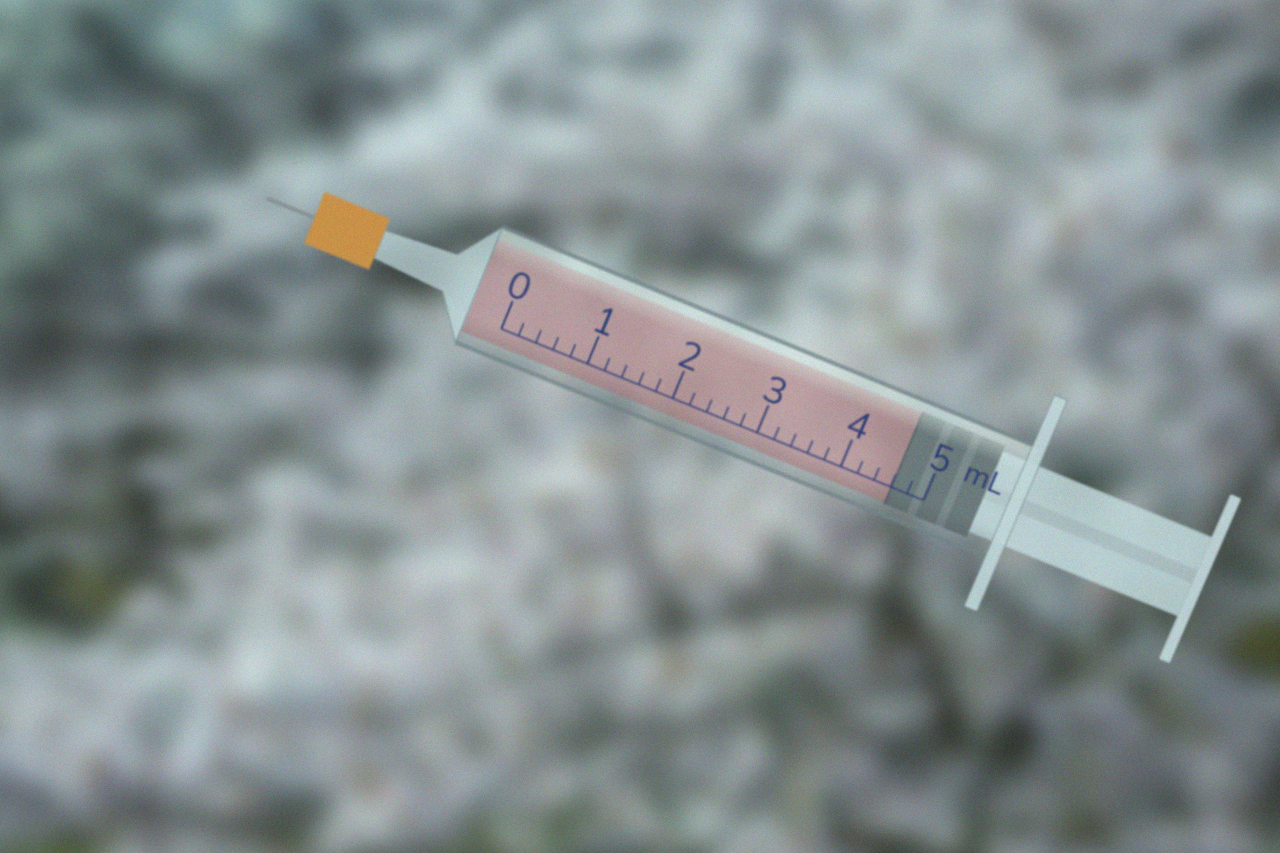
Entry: 4.6 mL
